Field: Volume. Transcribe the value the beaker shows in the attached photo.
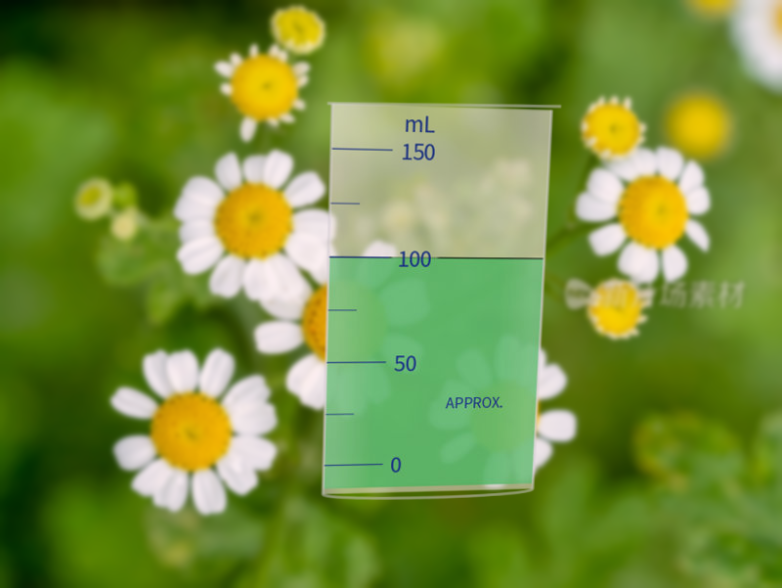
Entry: 100 mL
